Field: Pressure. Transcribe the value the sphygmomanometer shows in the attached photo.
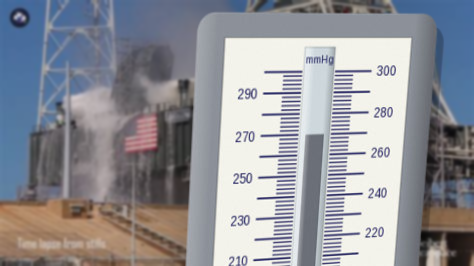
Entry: 270 mmHg
